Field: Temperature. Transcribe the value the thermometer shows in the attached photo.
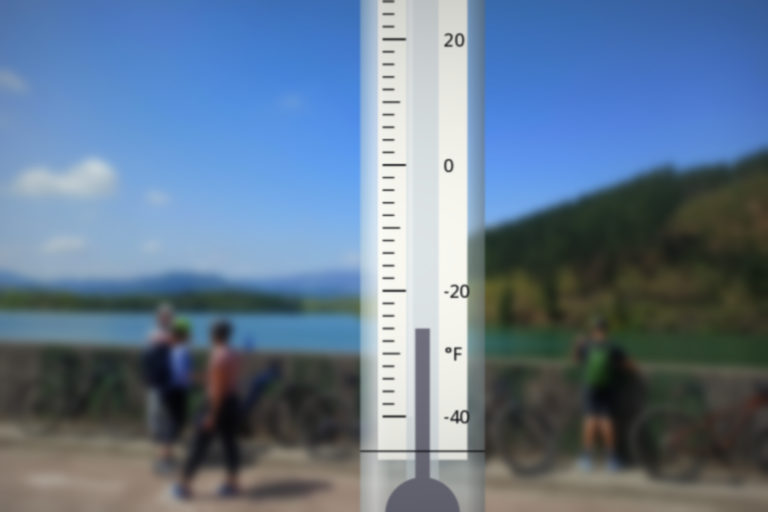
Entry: -26 °F
